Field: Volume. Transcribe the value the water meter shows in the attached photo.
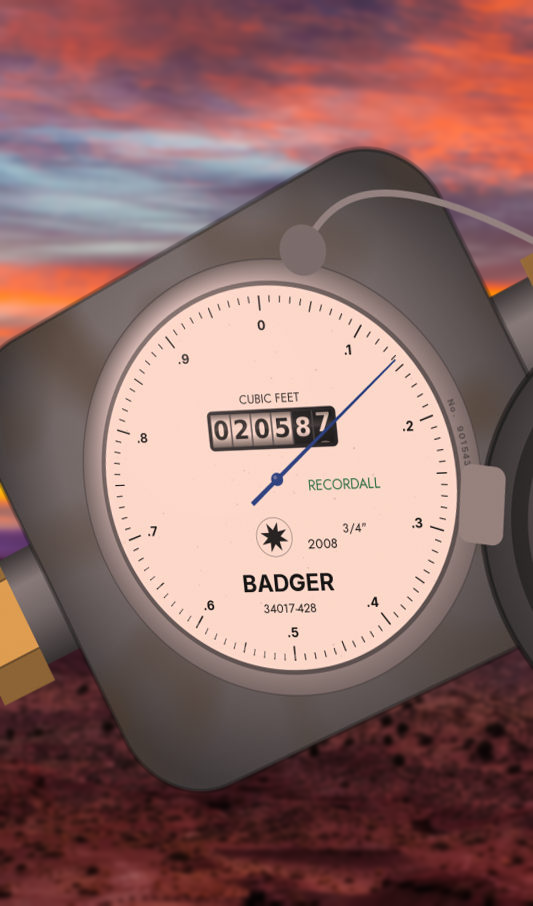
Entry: 20587.14 ft³
